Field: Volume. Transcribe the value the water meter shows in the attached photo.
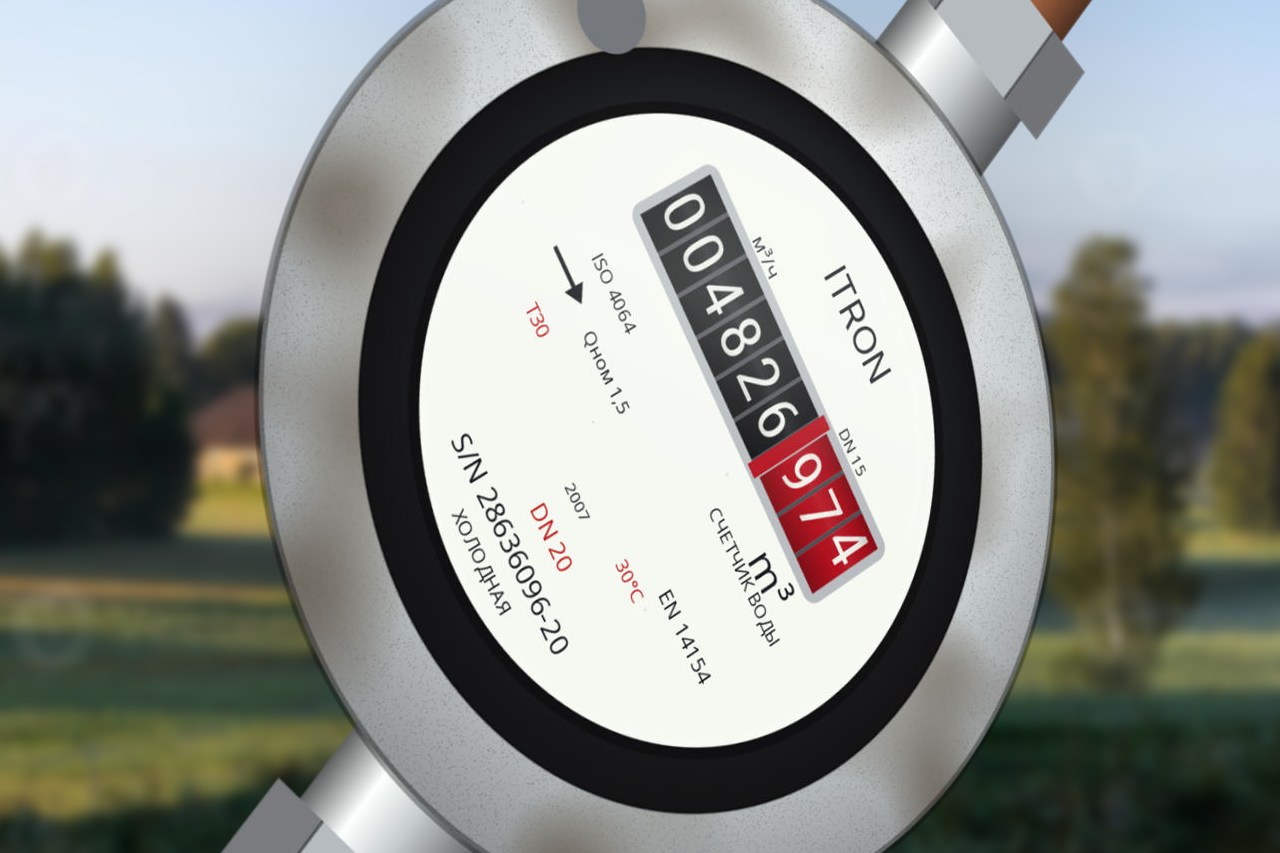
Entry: 4826.974 m³
